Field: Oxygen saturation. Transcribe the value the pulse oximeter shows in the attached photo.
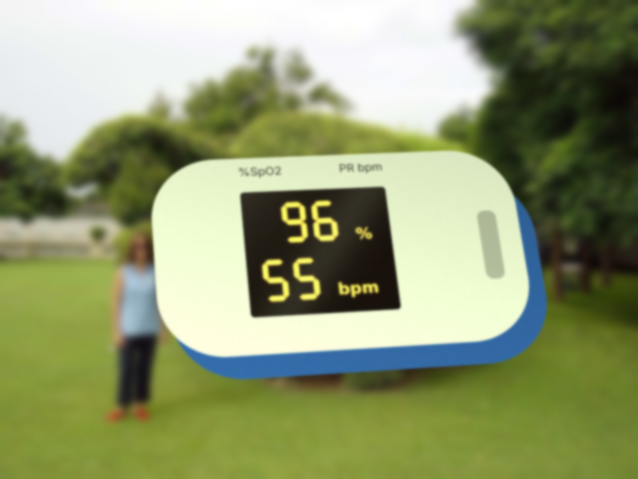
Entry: 96 %
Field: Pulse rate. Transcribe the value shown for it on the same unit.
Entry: 55 bpm
